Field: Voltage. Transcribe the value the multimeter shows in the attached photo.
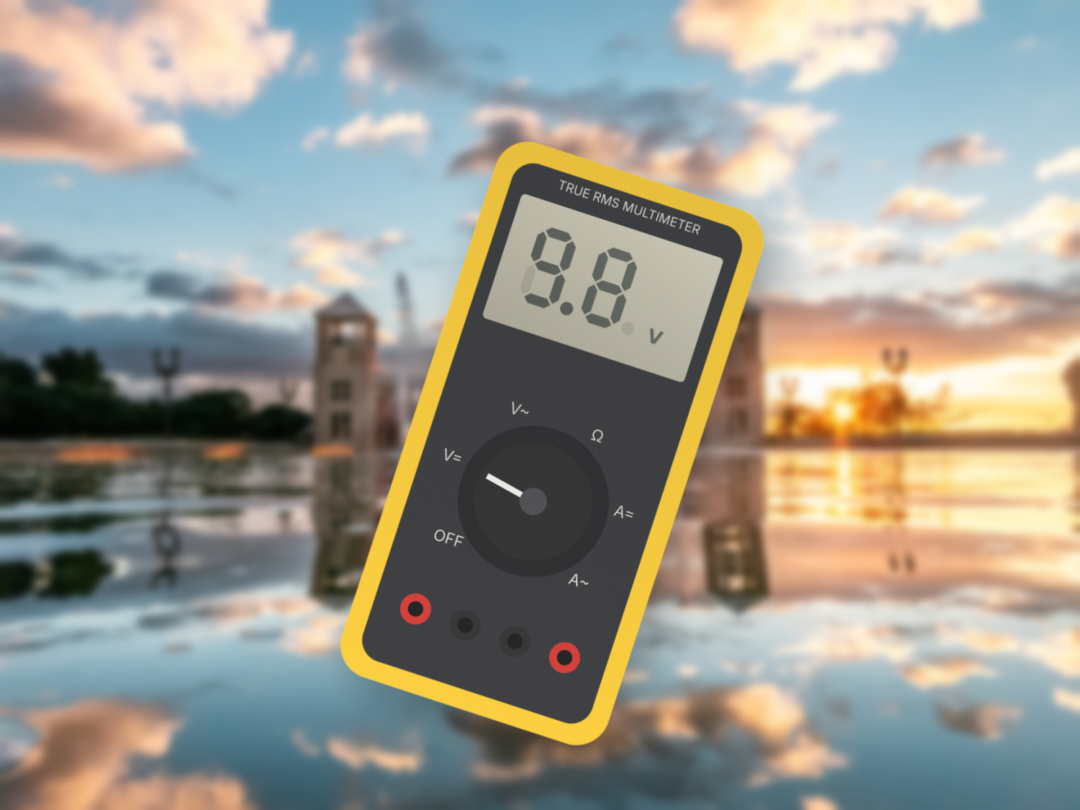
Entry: 9.8 V
